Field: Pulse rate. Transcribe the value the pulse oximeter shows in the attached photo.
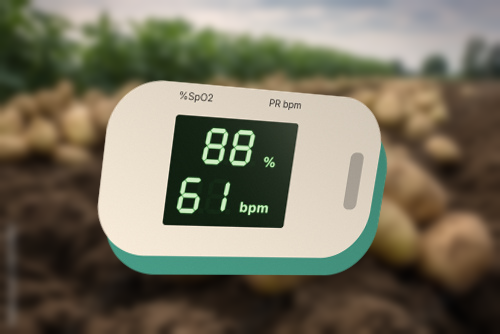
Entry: 61 bpm
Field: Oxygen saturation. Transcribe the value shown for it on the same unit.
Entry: 88 %
